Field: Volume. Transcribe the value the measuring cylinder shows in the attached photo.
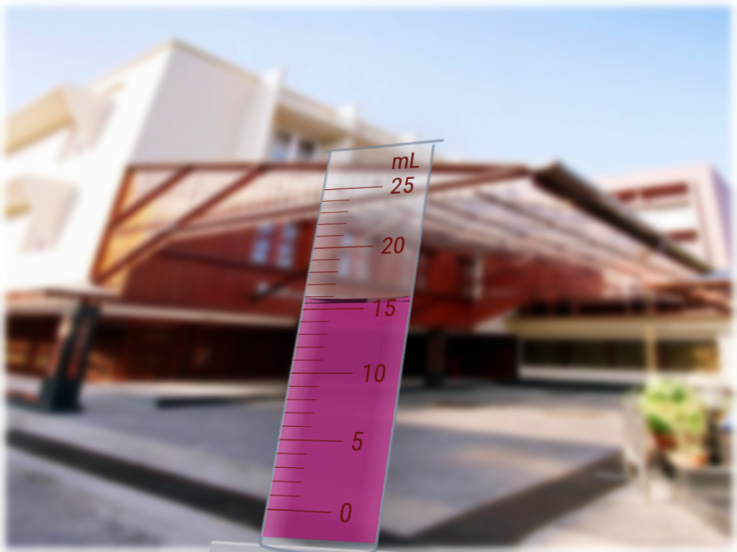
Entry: 15.5 mL
